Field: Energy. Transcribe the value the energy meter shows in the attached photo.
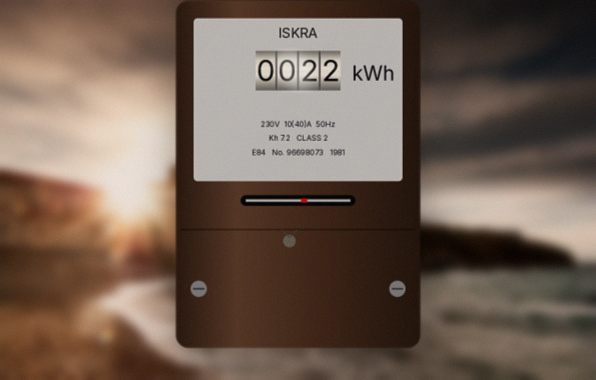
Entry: 22 kWh
